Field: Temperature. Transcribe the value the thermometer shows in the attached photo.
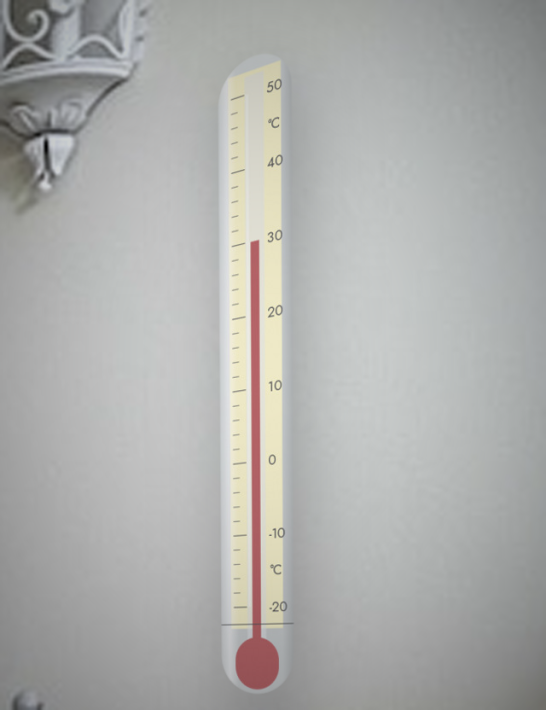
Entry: 30 °C
